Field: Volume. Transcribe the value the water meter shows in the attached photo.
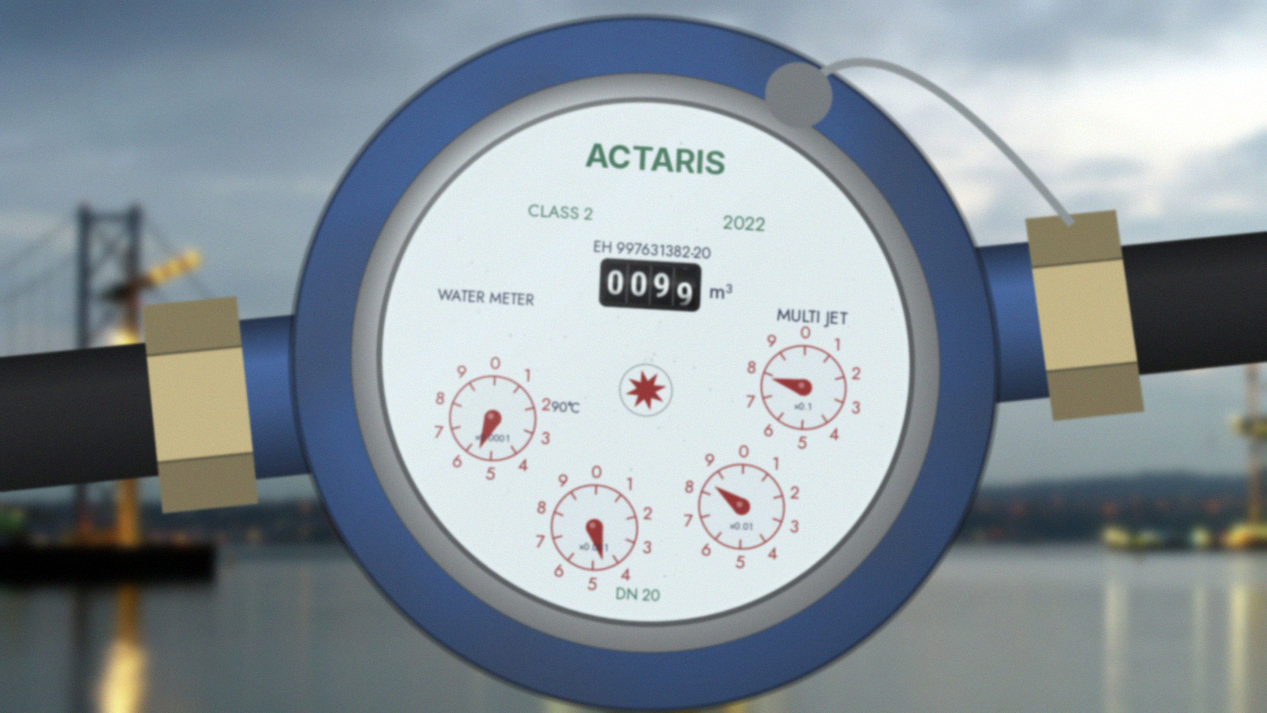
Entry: 98.7845 m³
